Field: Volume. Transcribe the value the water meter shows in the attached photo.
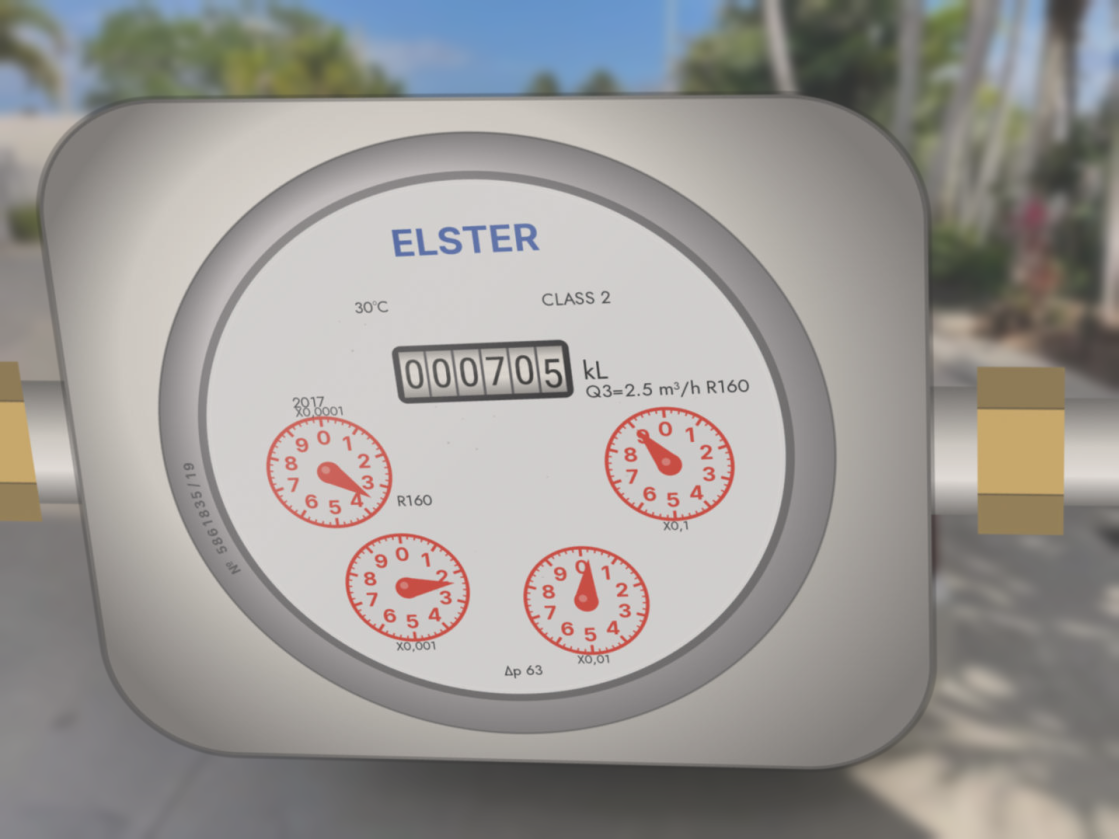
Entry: 704.9023 kL
